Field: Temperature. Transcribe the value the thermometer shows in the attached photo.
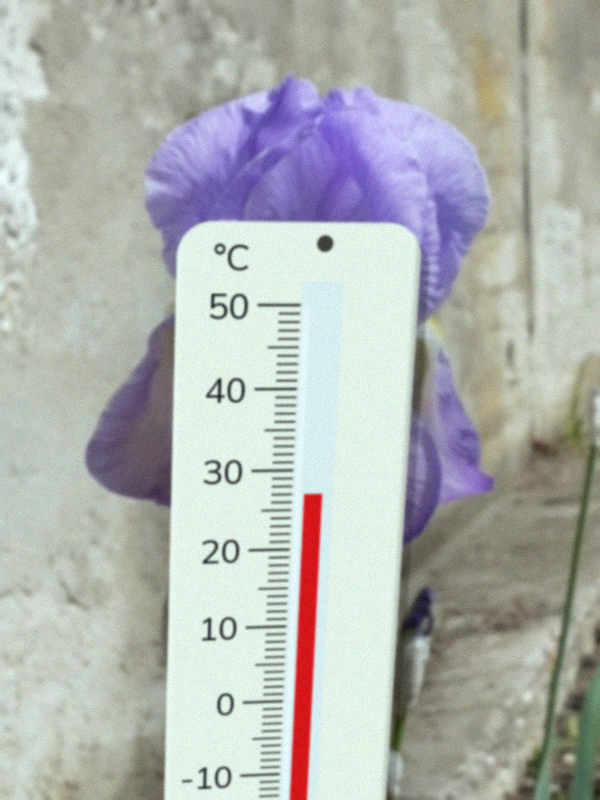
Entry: 27 °C
